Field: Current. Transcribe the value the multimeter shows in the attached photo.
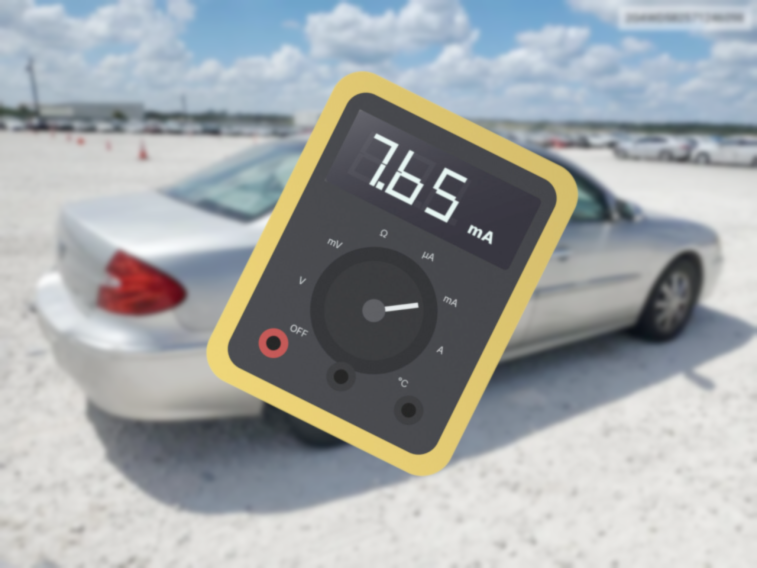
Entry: 7.65 mA
